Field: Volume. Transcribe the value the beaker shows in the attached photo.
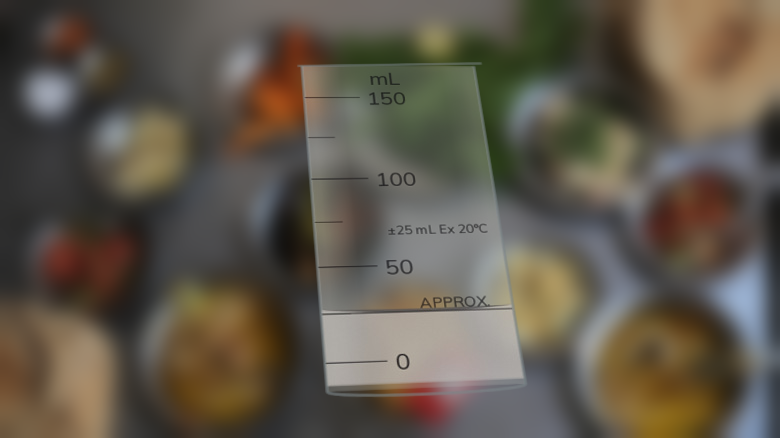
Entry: 25 mL
